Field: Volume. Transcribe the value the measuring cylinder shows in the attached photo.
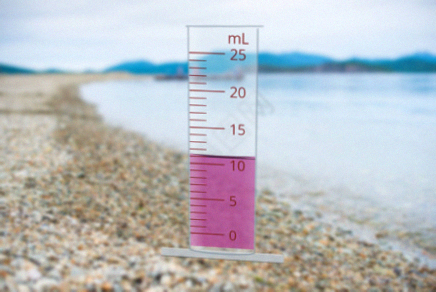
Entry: 11 mL
